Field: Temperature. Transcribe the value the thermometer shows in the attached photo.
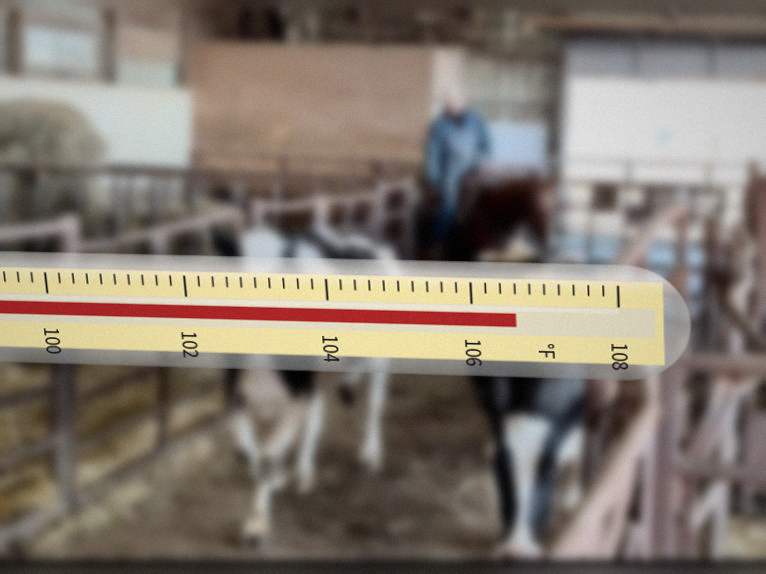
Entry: 106.6 °F
